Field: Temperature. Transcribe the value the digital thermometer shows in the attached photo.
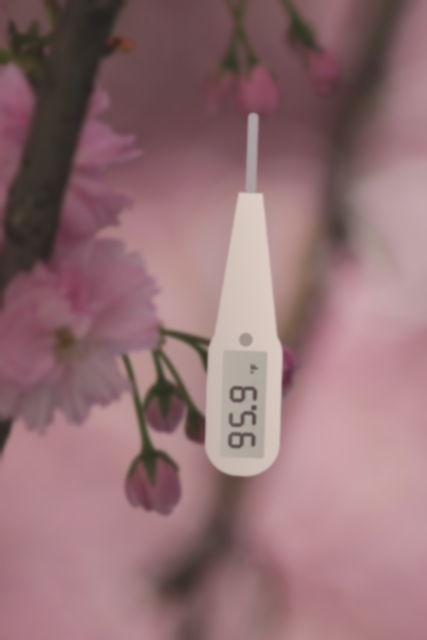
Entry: 95.9 °F
